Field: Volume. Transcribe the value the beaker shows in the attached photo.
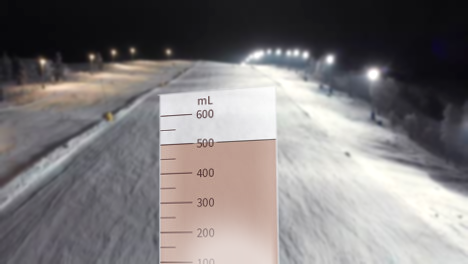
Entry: 500 mL
